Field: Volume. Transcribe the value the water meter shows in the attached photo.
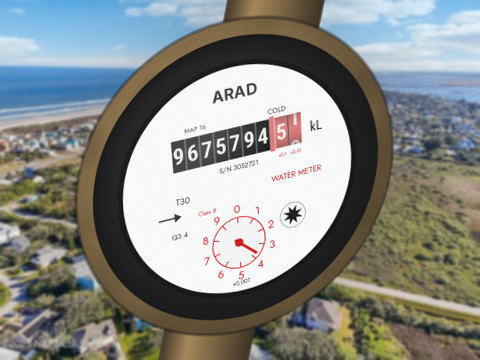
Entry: 9675794.513 kL
